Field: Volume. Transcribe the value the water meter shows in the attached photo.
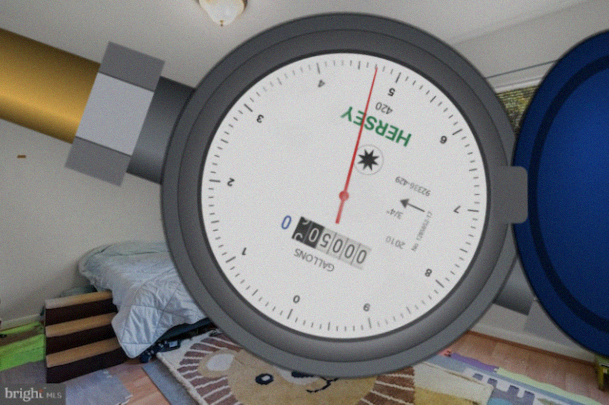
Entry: 5054.7 gal
